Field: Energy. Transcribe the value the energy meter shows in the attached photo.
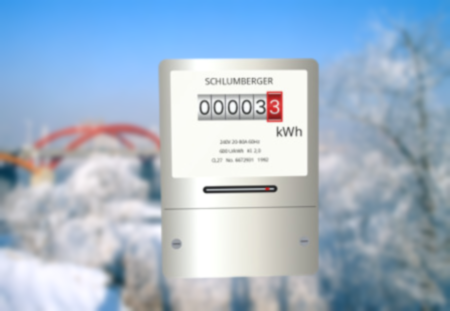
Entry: 3.3 kWh
